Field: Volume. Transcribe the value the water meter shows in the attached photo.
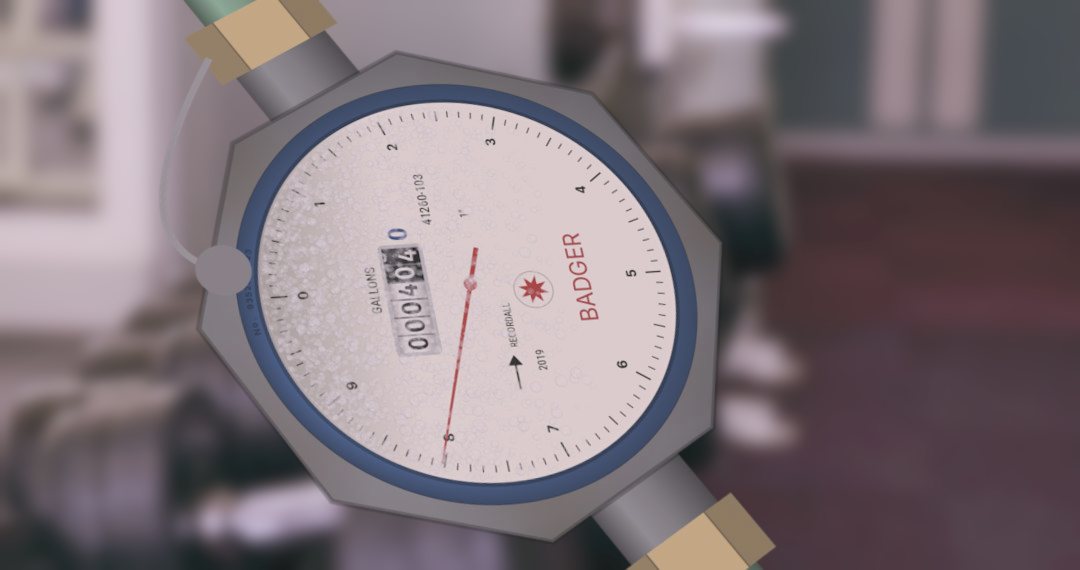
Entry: 4038.0 gal
